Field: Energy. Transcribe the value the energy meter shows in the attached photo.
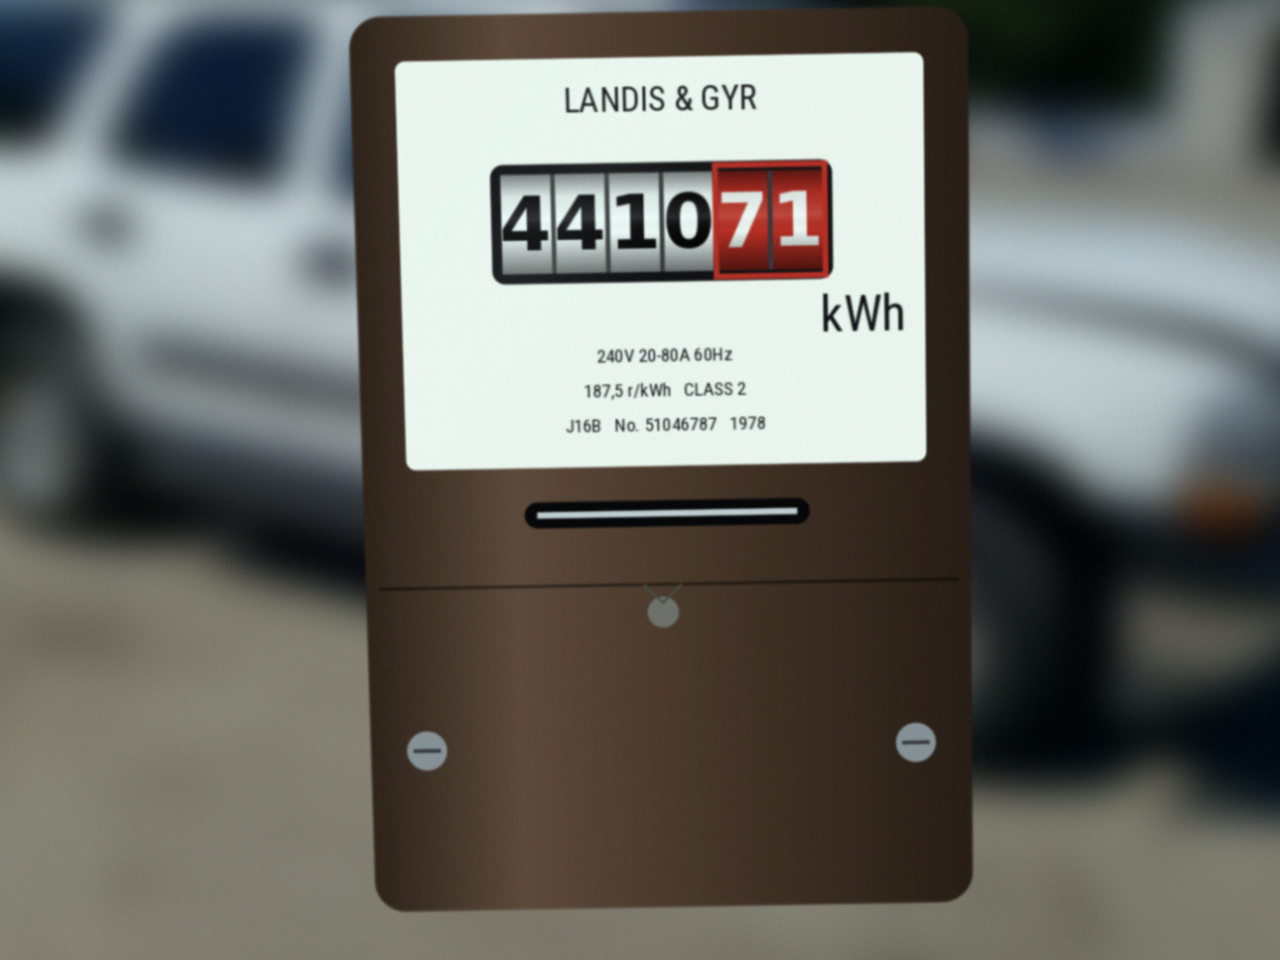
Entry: 4410.71 kWh
